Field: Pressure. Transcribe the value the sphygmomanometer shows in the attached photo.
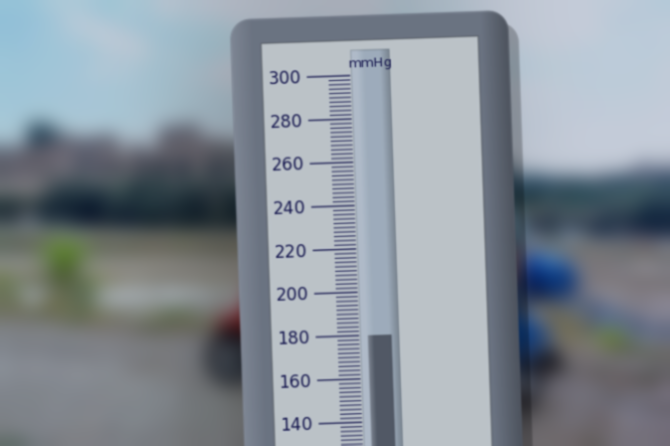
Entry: 180 mmHg
